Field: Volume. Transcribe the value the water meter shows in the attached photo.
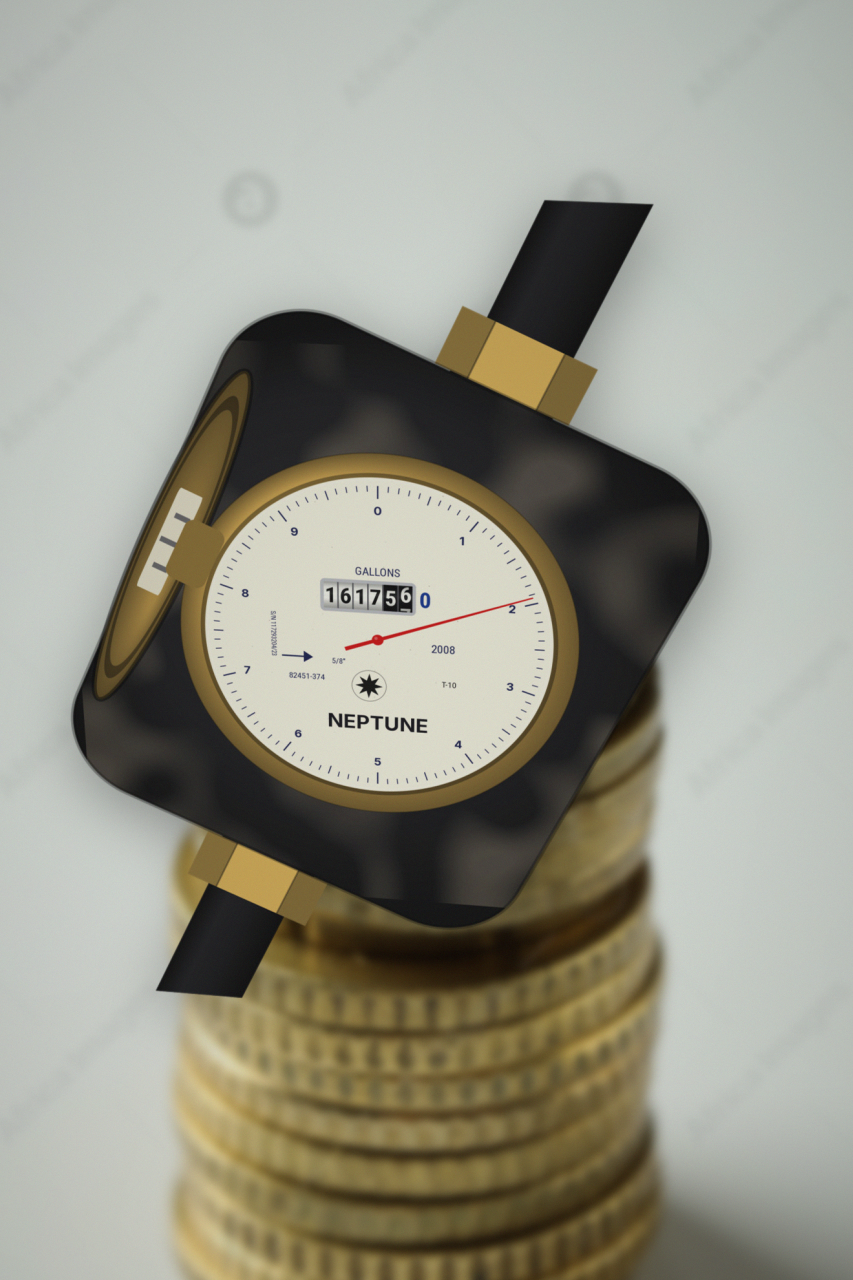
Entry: 1617561.9 gal
